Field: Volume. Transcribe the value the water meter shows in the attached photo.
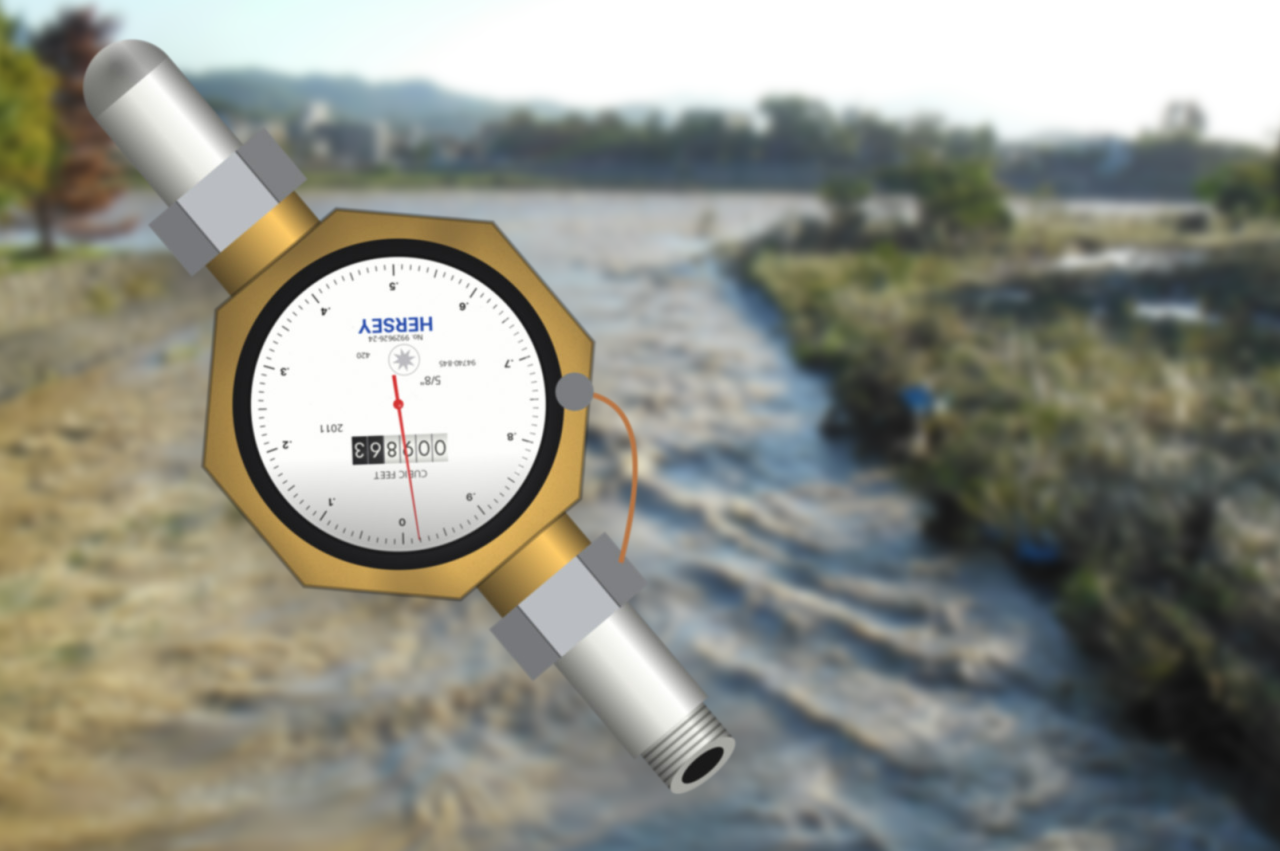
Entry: 9862.98 ft³
